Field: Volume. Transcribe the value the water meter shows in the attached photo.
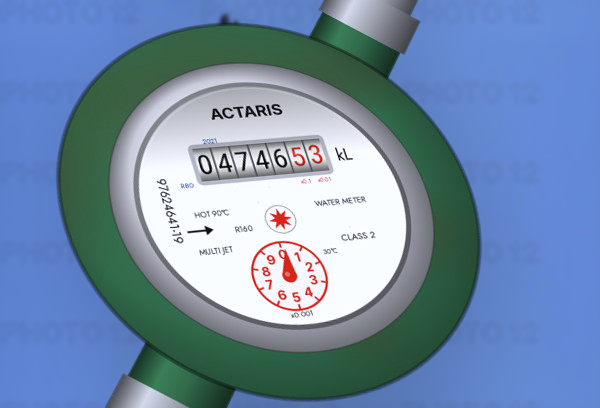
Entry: 4746.530 kL
